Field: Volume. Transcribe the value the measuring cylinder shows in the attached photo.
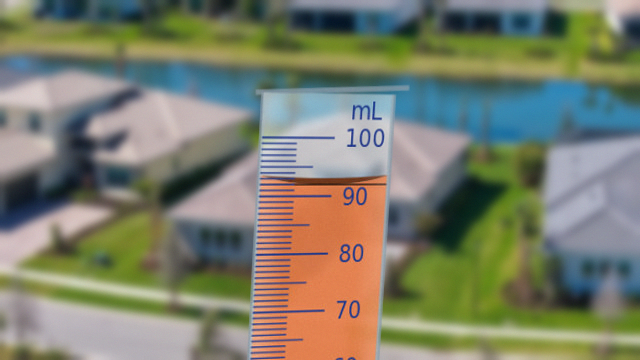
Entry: 92 mL
